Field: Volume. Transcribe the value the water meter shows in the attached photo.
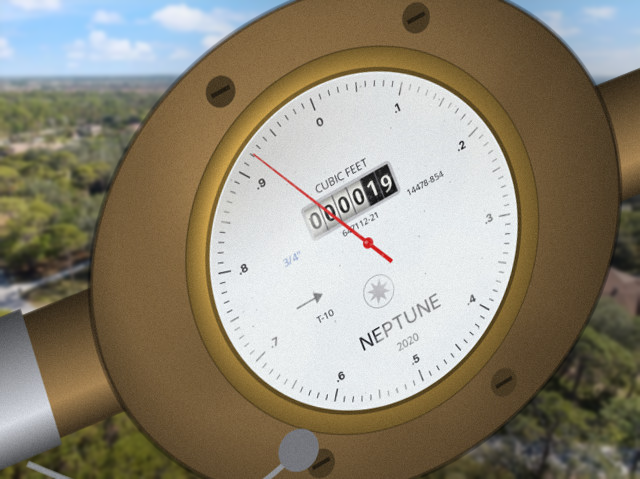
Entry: 18.92 ft³
